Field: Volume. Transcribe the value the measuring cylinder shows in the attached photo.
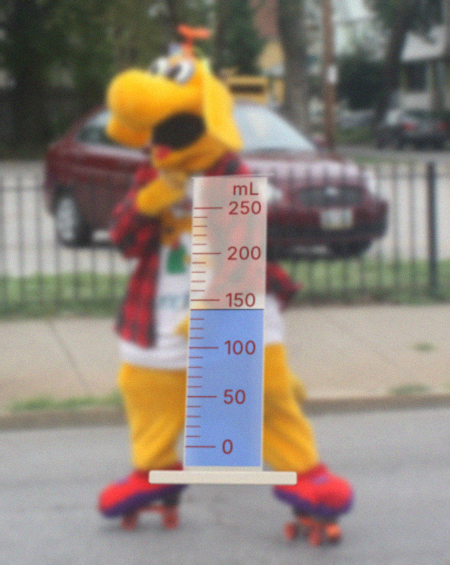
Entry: 140 mL
